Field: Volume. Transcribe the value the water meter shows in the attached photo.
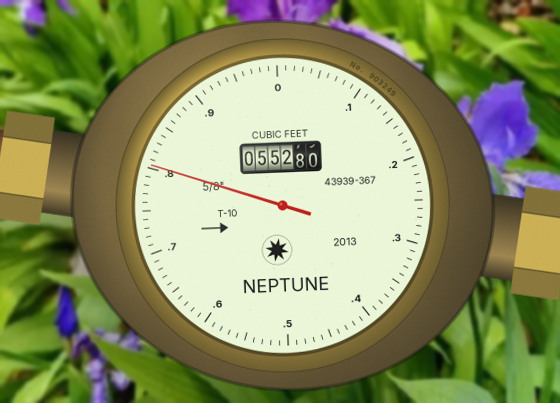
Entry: 55279.80 ft³
